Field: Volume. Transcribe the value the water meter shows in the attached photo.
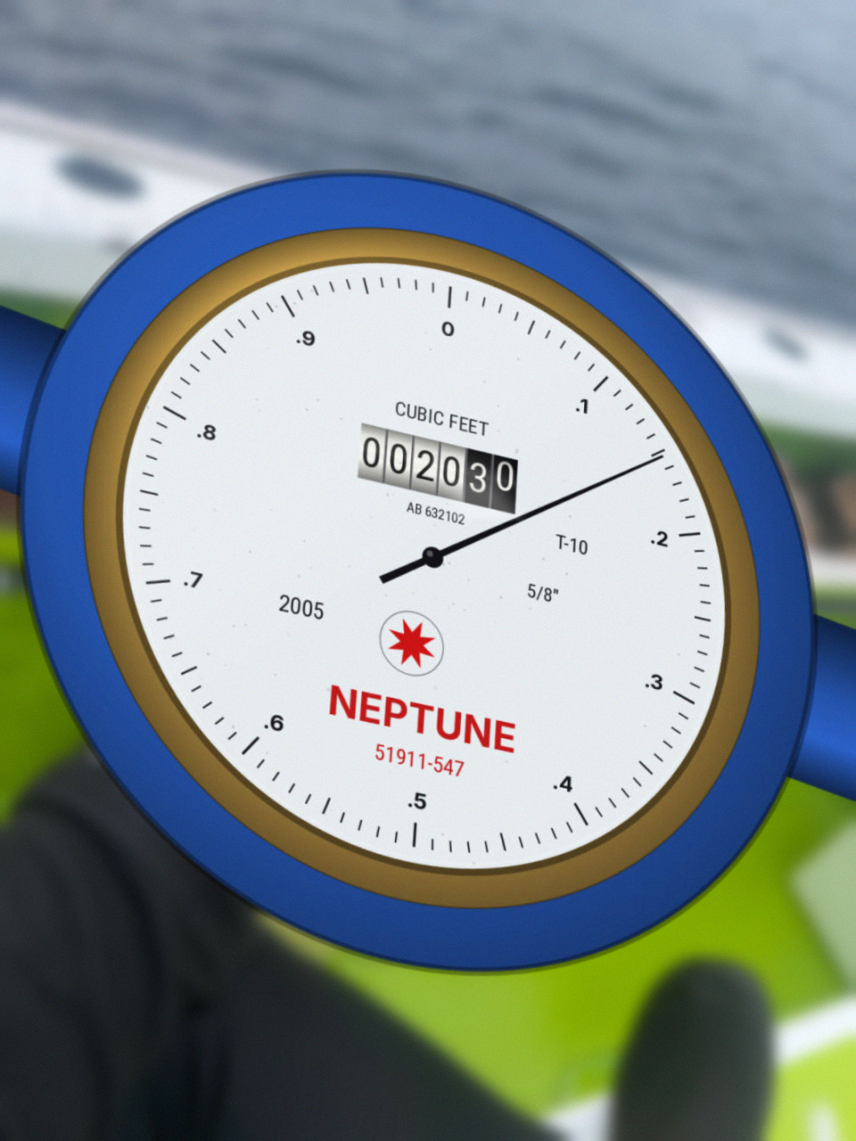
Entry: 2030.15 ft³
